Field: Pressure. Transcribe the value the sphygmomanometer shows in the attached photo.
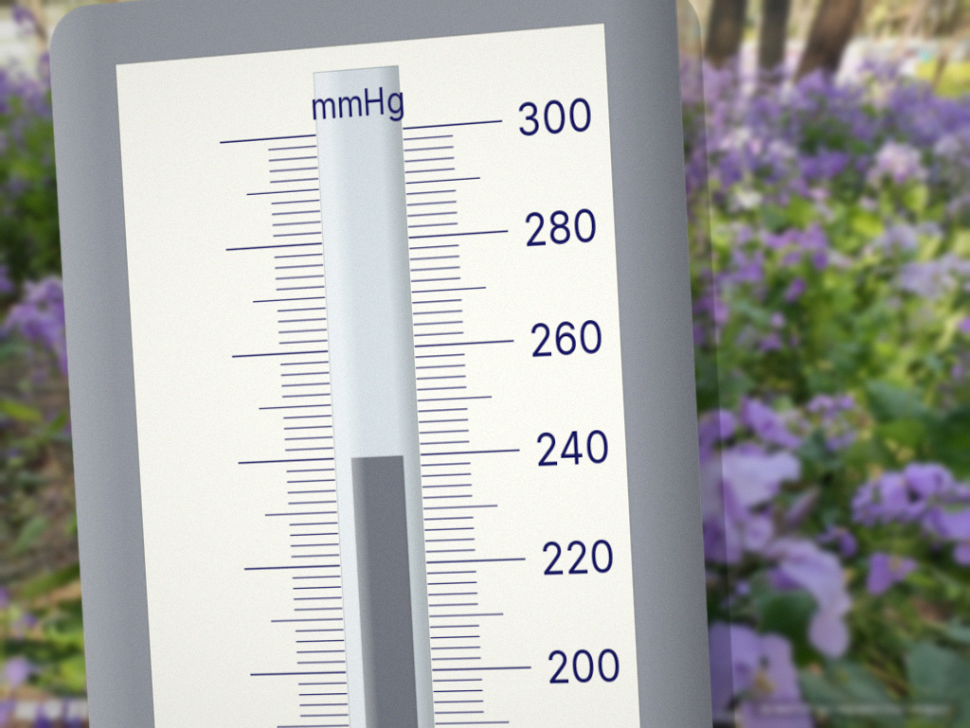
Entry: 240 mmHg
